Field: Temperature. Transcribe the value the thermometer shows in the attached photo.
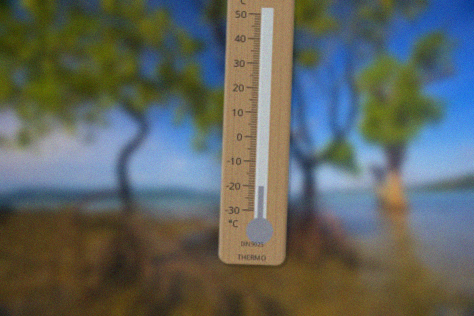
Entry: -20 °C
